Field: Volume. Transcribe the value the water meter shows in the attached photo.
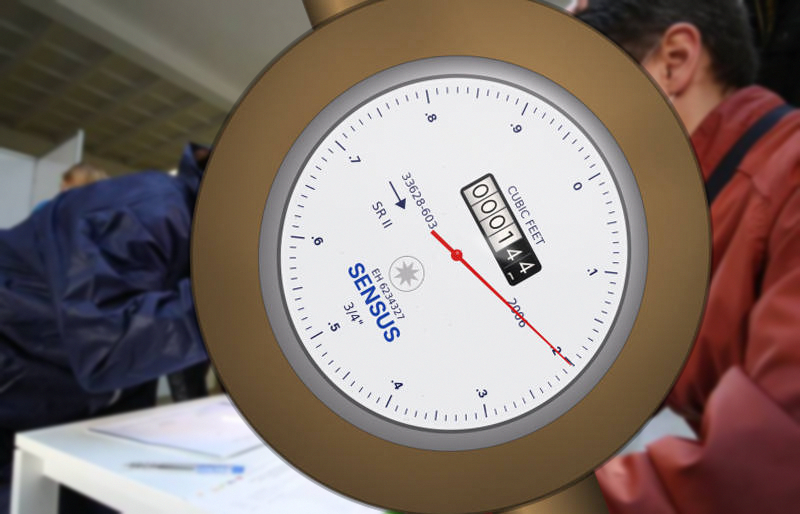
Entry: 144.20 ft³
